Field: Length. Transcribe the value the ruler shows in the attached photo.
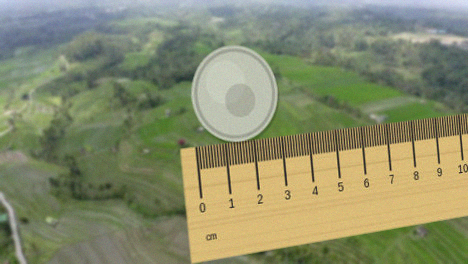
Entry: 3 cm
